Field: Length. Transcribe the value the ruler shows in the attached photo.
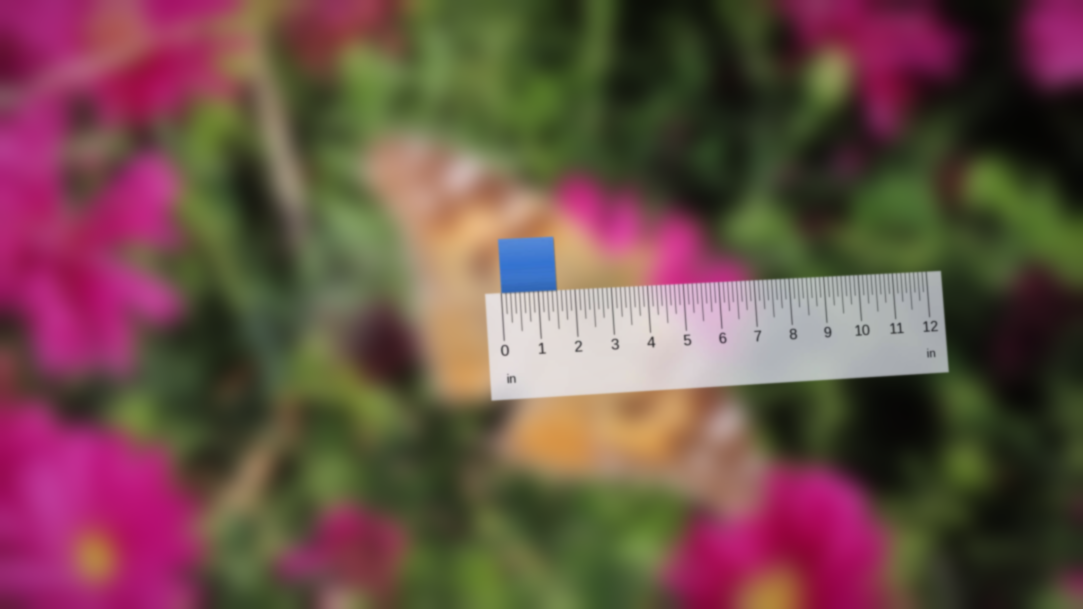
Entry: 1.5 in
